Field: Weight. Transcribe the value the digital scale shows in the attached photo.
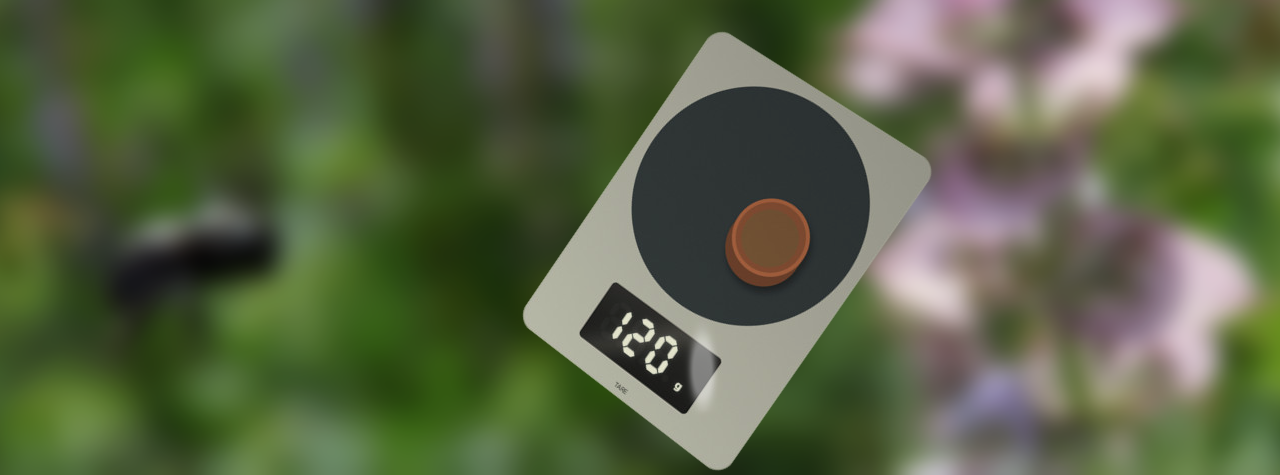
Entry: 120 g
